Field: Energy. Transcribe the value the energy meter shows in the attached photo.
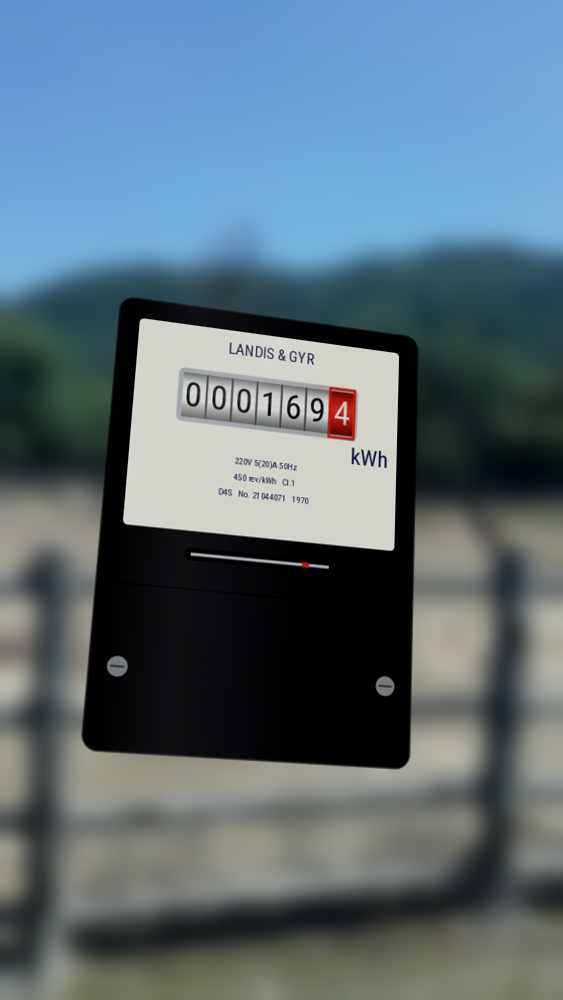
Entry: 169.4 kWh
